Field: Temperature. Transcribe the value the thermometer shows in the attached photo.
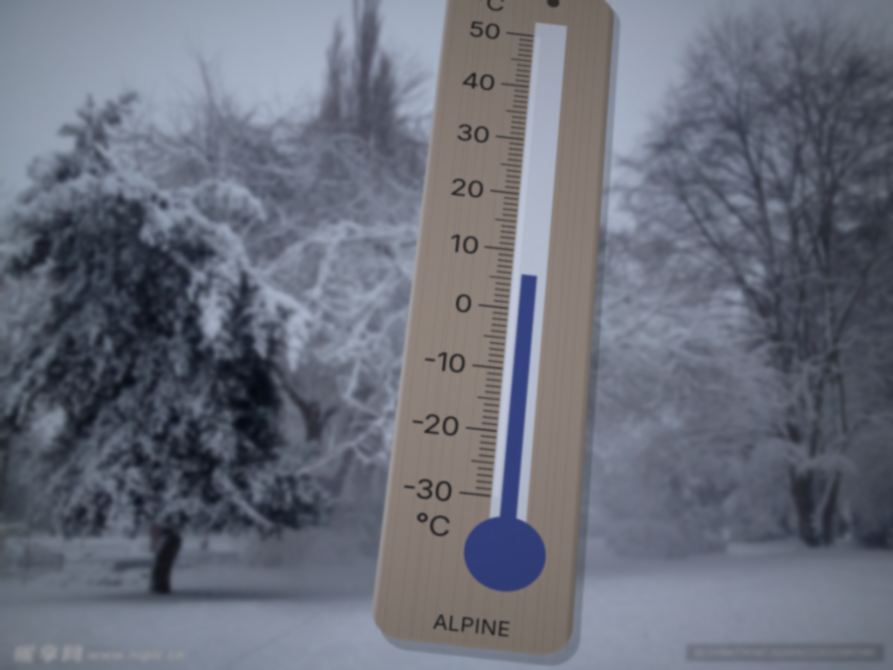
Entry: 6 °C
